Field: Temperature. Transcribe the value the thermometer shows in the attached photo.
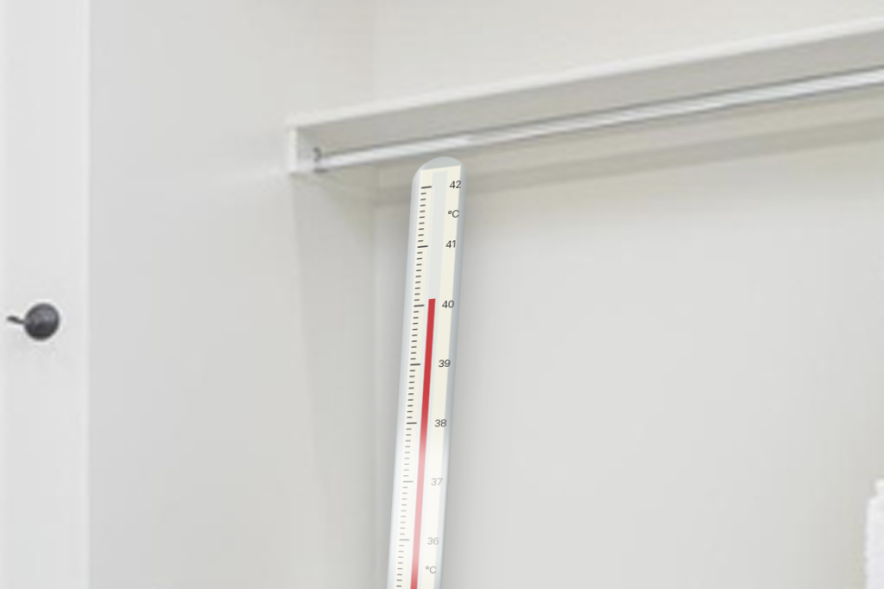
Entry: 40.1 °C
